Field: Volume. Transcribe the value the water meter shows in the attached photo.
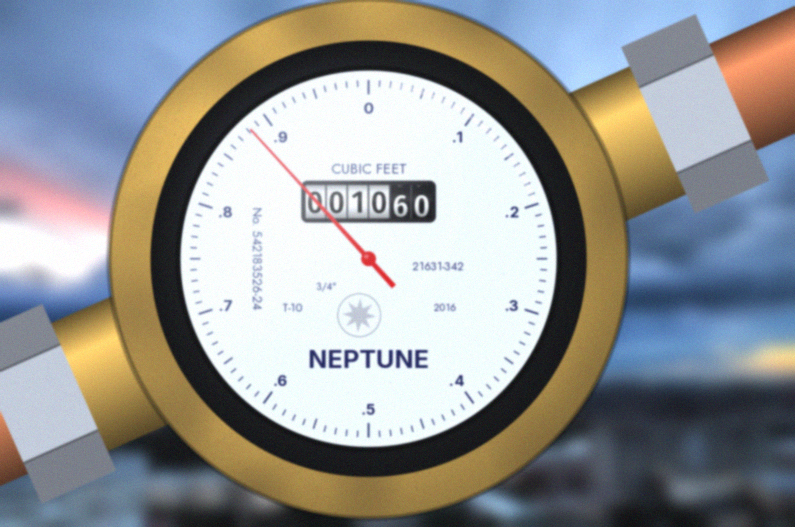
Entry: 1059.88 ft³
